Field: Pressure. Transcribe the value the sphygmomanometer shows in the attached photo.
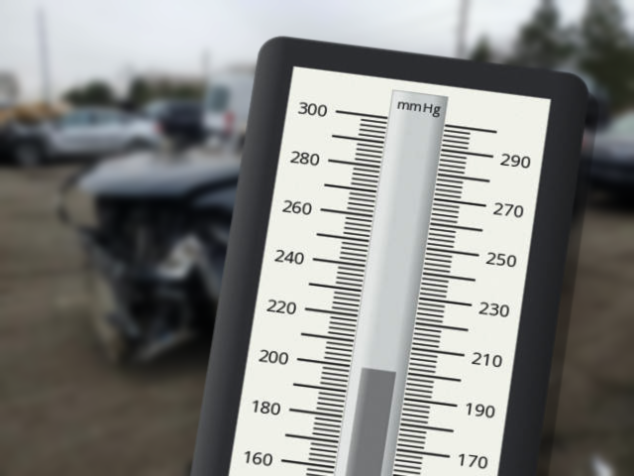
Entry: 200 mmHg
